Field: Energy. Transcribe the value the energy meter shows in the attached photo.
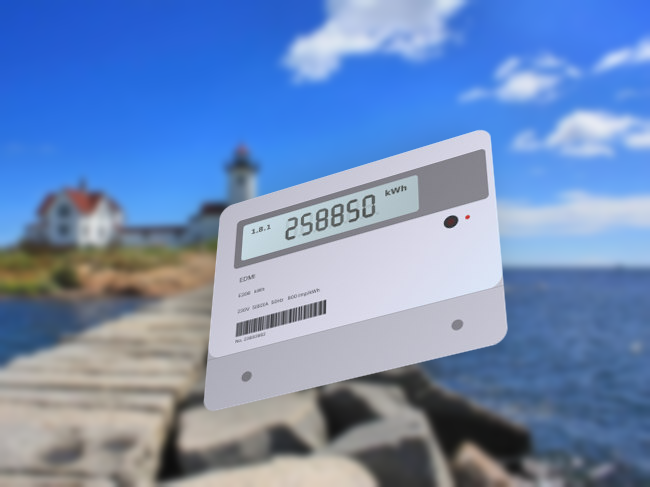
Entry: 258850 kWh
